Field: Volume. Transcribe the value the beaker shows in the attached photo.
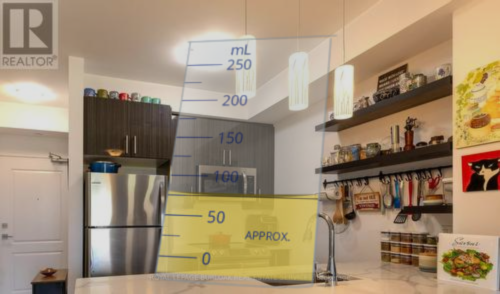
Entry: 75 mL
